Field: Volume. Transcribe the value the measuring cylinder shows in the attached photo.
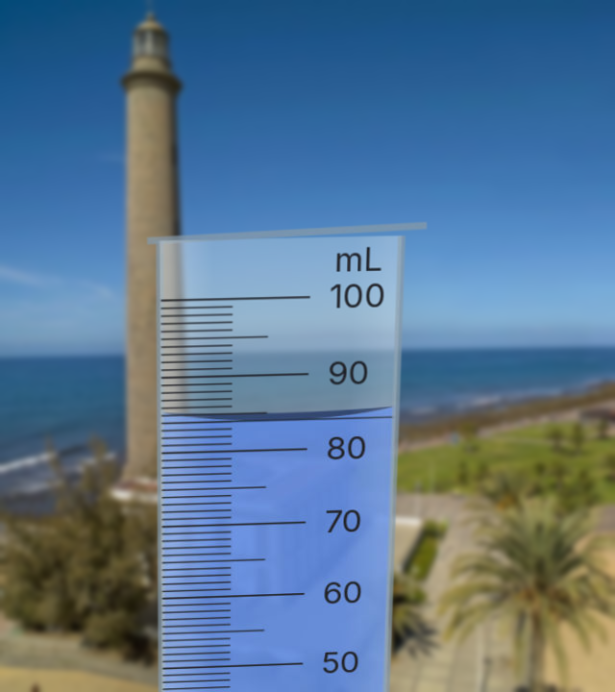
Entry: 84 mL
